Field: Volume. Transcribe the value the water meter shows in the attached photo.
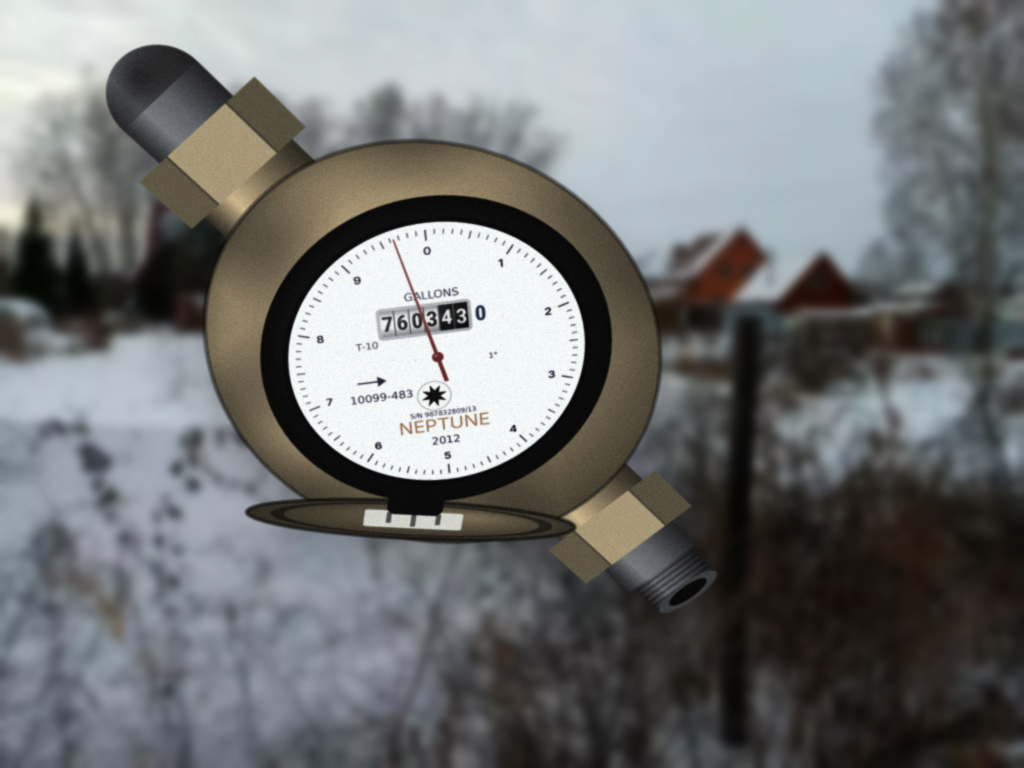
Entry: 7603429.6 gal
